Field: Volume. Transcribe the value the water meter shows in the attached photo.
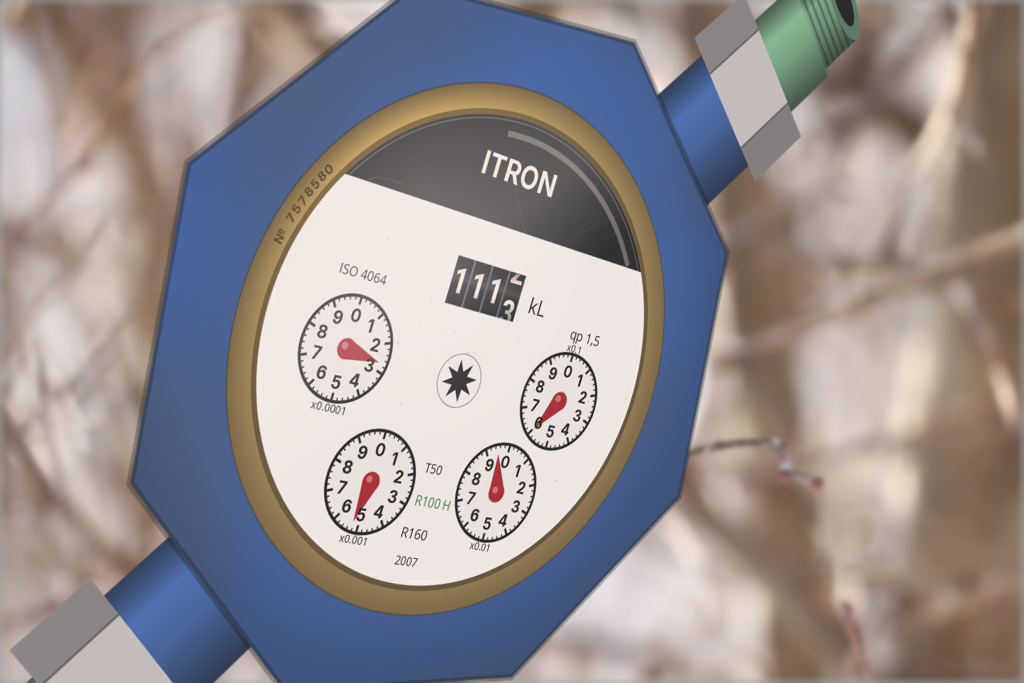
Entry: 1112.5952 kL
